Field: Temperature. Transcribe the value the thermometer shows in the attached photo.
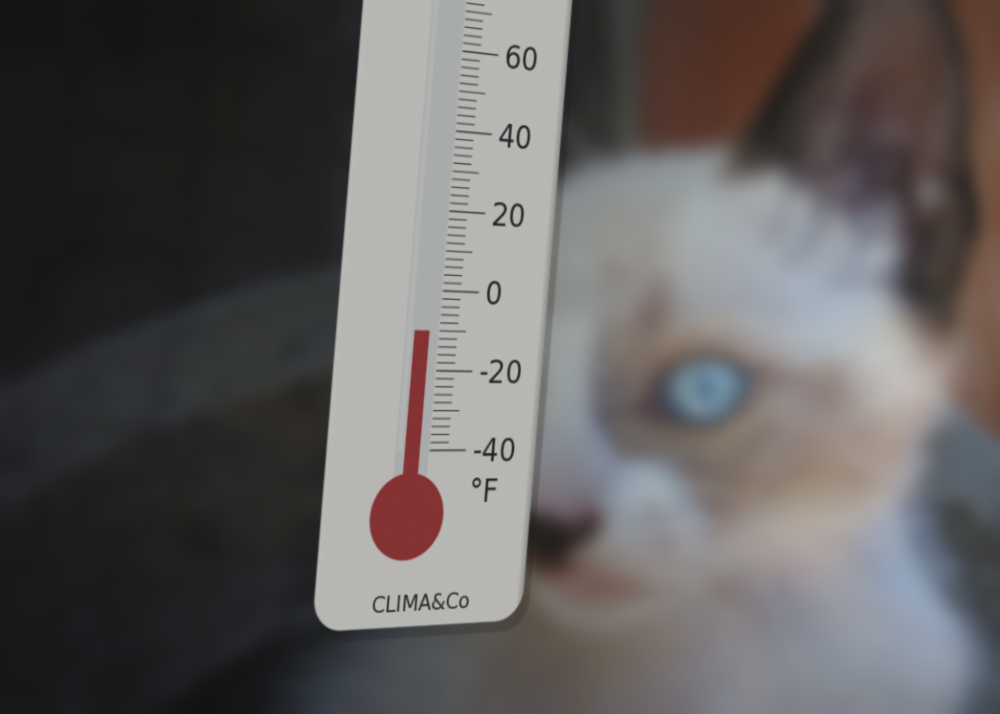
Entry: -10 °F
